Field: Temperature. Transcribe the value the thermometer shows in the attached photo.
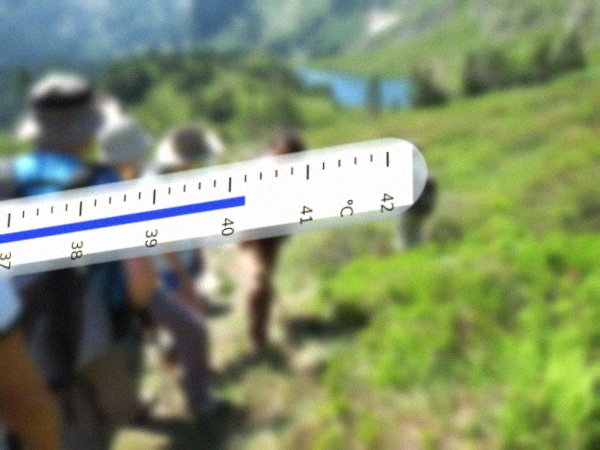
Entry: 40.2 °C
